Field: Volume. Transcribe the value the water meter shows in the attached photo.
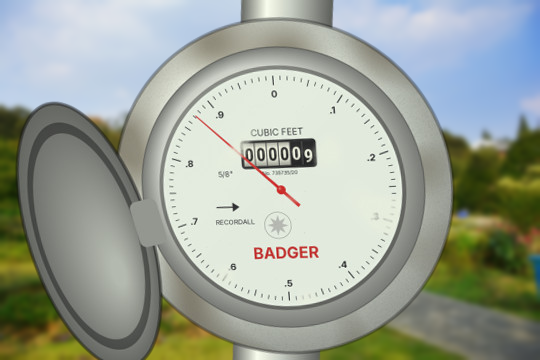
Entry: 8.87 ft³
